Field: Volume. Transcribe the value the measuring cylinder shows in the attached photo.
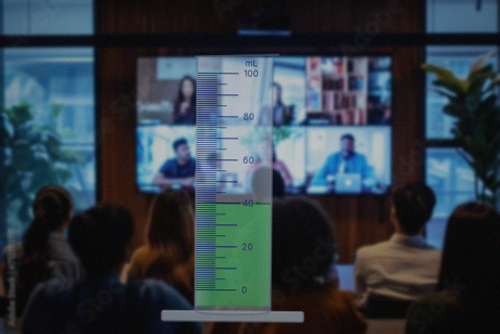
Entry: 40 mL
